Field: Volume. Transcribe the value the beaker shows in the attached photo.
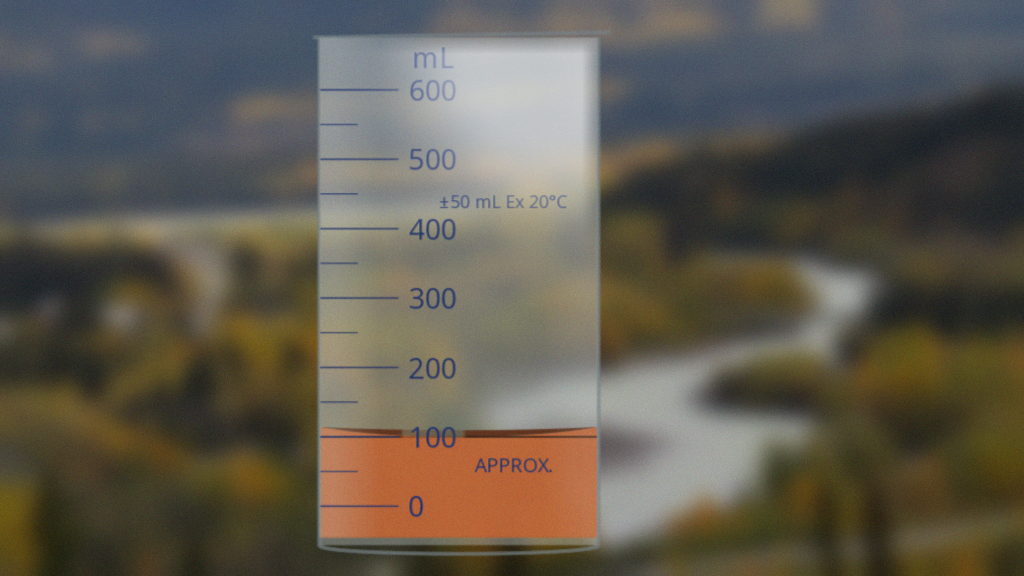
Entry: 100 mL
